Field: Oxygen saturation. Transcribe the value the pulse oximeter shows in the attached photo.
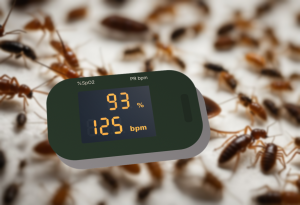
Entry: 93 %
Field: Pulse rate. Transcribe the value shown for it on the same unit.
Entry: 125 bpm
